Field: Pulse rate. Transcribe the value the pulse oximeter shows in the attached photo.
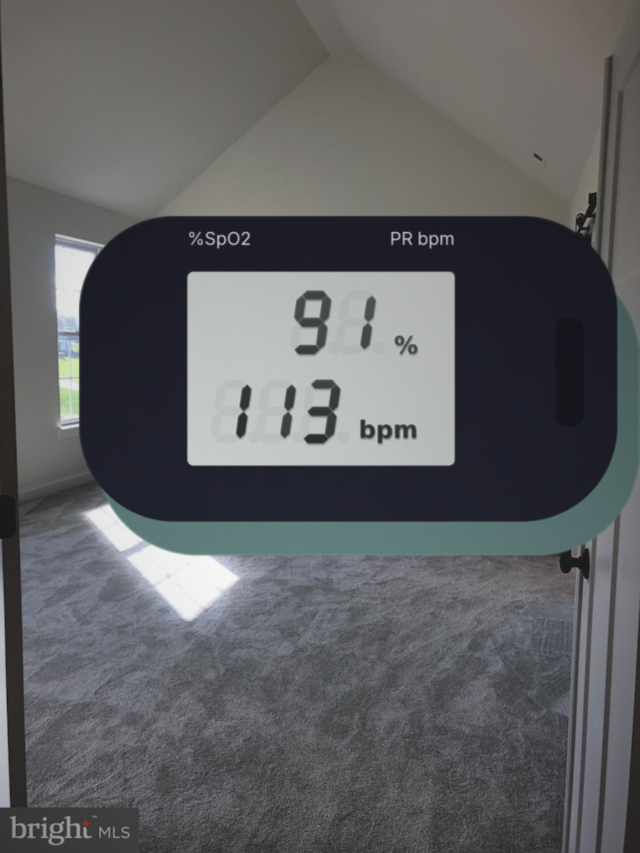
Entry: 113 bpm
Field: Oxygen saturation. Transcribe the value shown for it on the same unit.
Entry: 91 %
